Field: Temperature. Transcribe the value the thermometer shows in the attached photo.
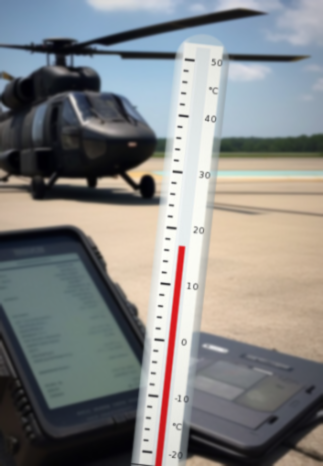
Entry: 17 °C
